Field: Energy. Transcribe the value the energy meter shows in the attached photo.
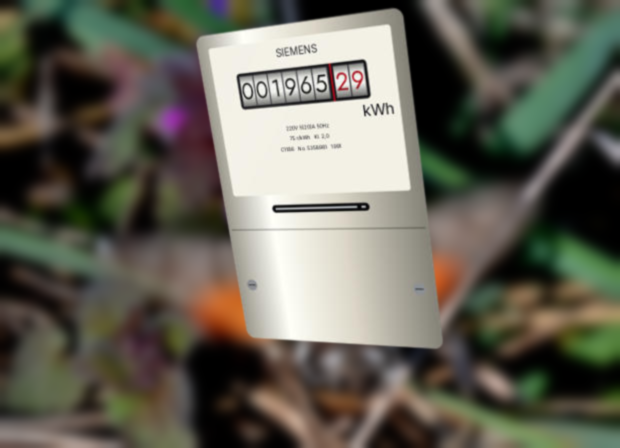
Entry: 1965.29 kWh
